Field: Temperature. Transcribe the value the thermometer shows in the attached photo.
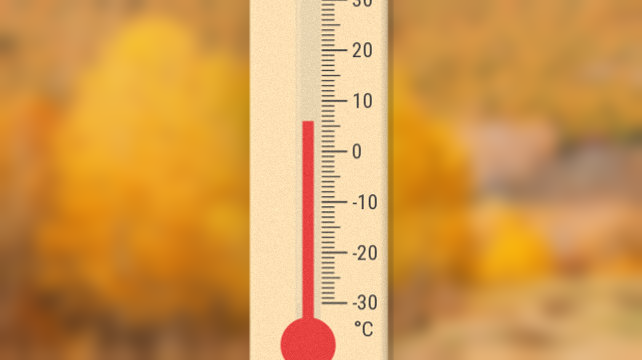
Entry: 6 °C
